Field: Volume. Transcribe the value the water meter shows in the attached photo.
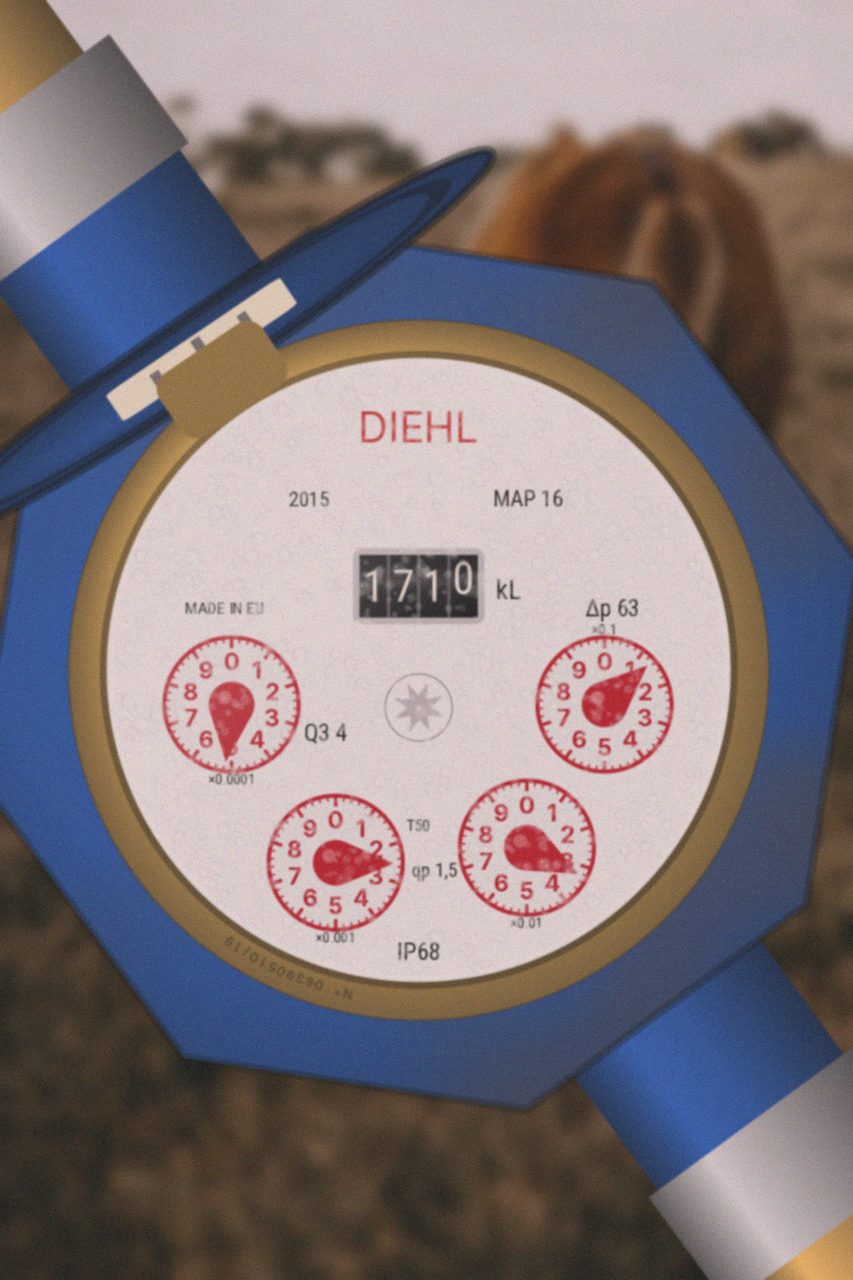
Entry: 1710.1325 kL
